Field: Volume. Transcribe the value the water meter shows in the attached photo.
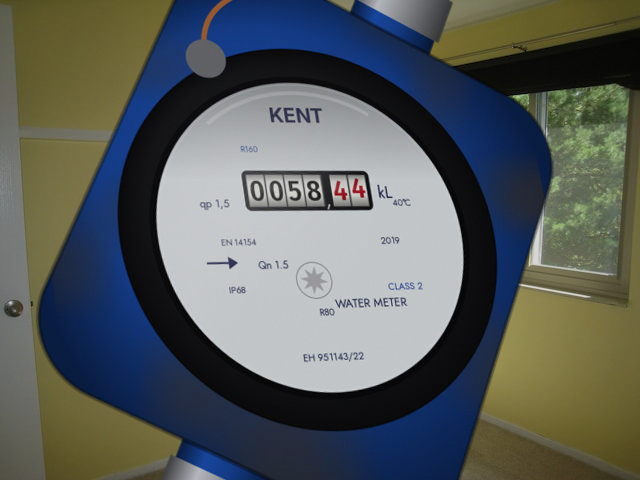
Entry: 58.44 kL
